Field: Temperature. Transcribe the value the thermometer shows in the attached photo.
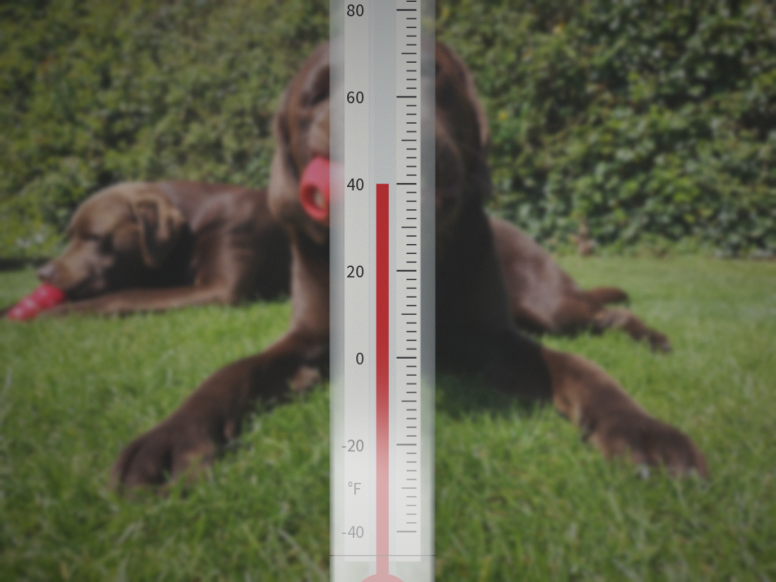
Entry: 40 °F
